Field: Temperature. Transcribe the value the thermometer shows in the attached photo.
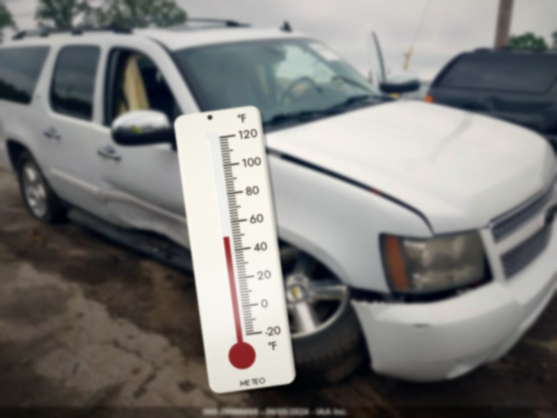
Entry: 50 °F
